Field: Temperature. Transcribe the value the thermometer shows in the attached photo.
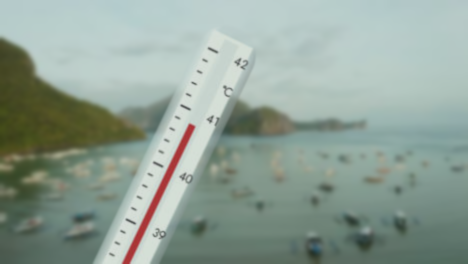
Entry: 40.8 °C
